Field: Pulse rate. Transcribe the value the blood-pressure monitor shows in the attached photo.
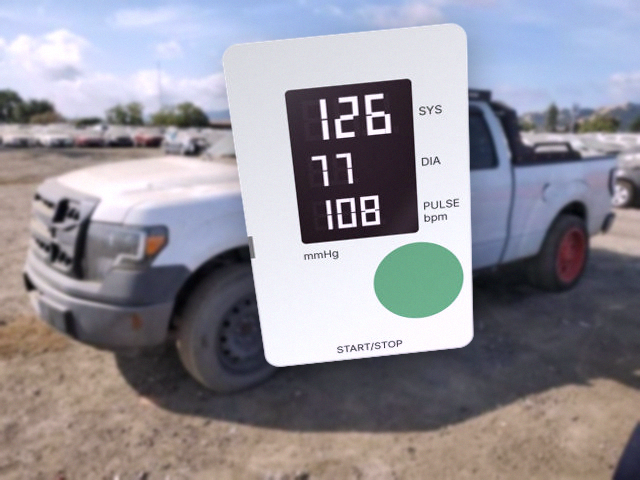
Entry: 108 bpm
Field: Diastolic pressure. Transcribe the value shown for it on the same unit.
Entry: 77 mmHg
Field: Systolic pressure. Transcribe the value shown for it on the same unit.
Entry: 126 mmHg
